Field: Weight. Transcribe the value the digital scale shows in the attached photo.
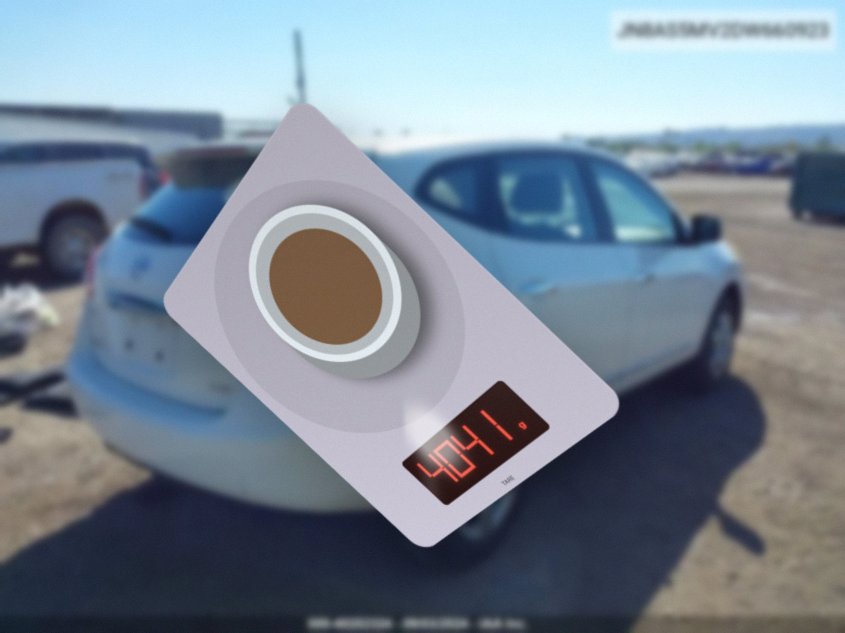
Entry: 4041 g
